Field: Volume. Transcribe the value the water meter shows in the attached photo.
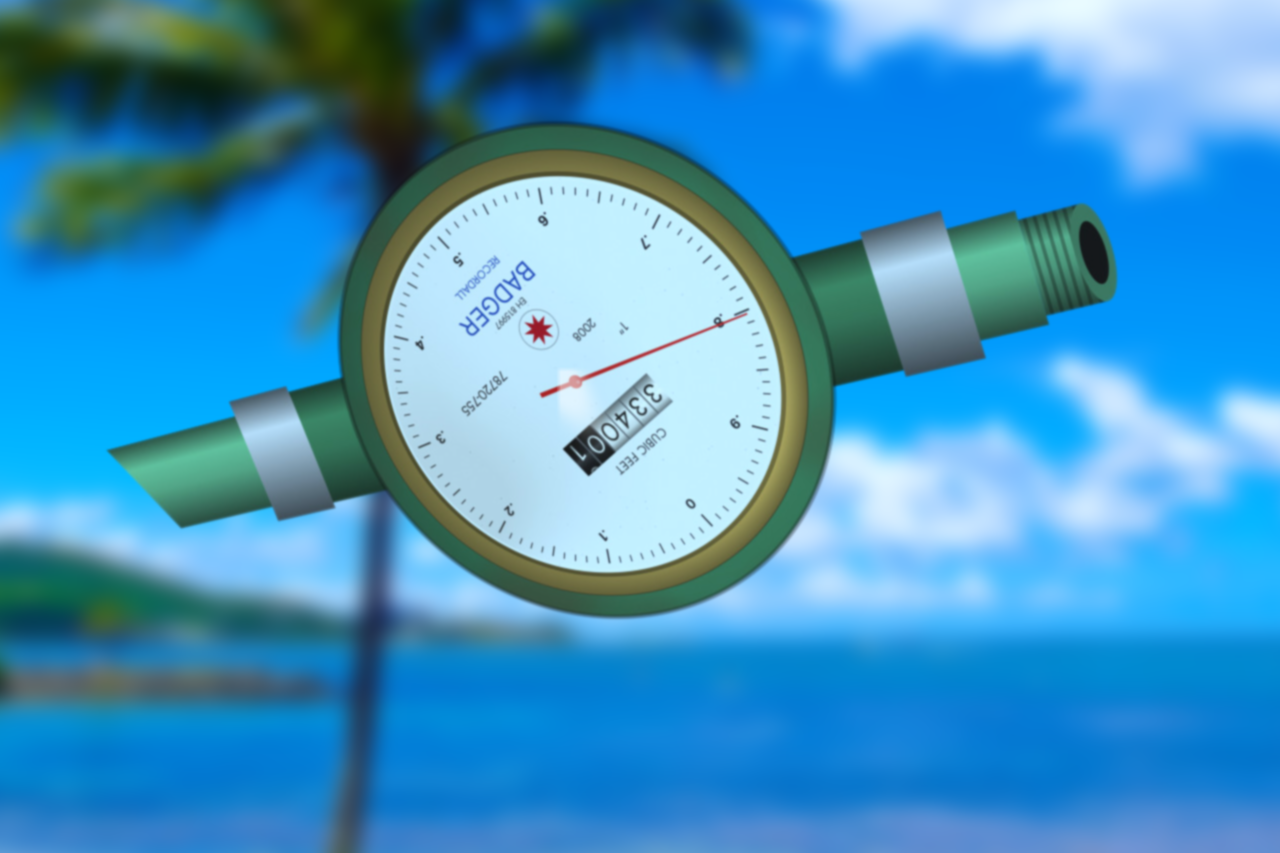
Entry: 334000.80 ft³
